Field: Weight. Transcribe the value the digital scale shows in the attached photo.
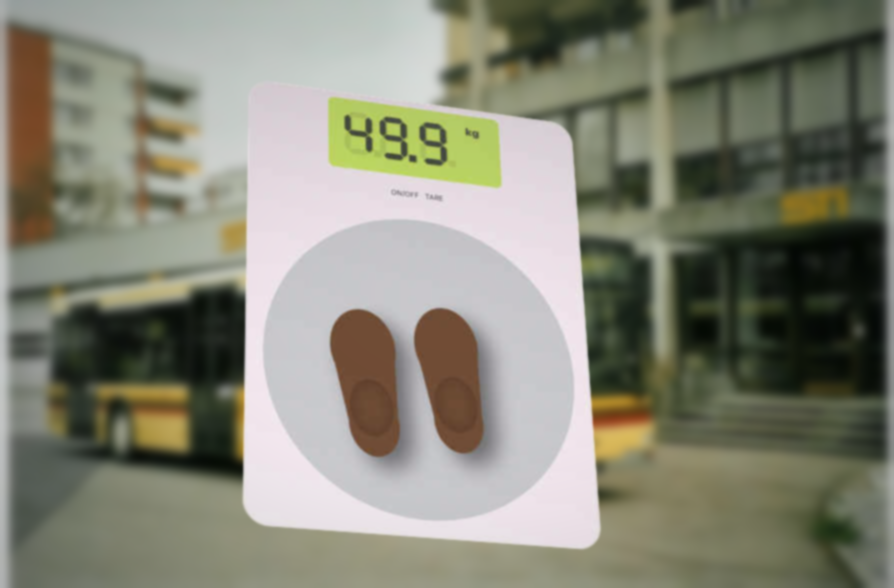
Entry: 49.9 kg
